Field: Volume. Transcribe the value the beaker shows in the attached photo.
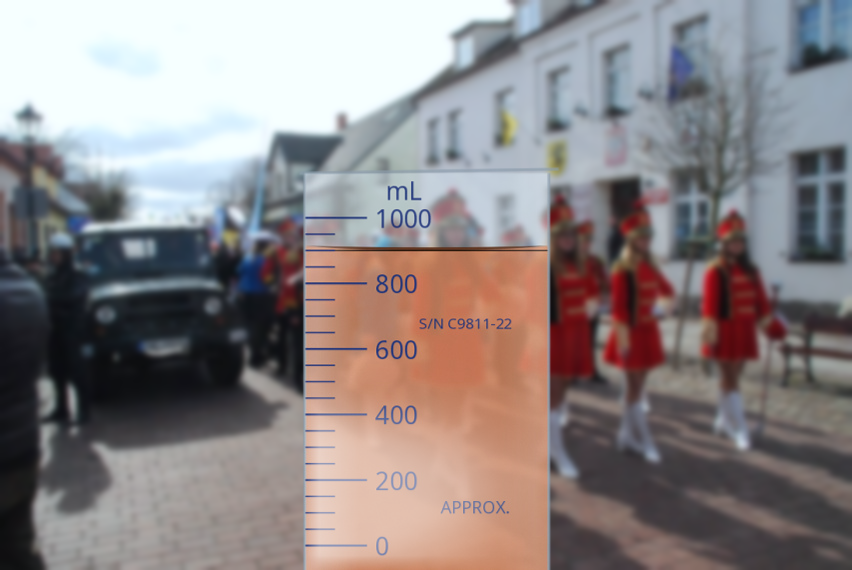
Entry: 900 mL
